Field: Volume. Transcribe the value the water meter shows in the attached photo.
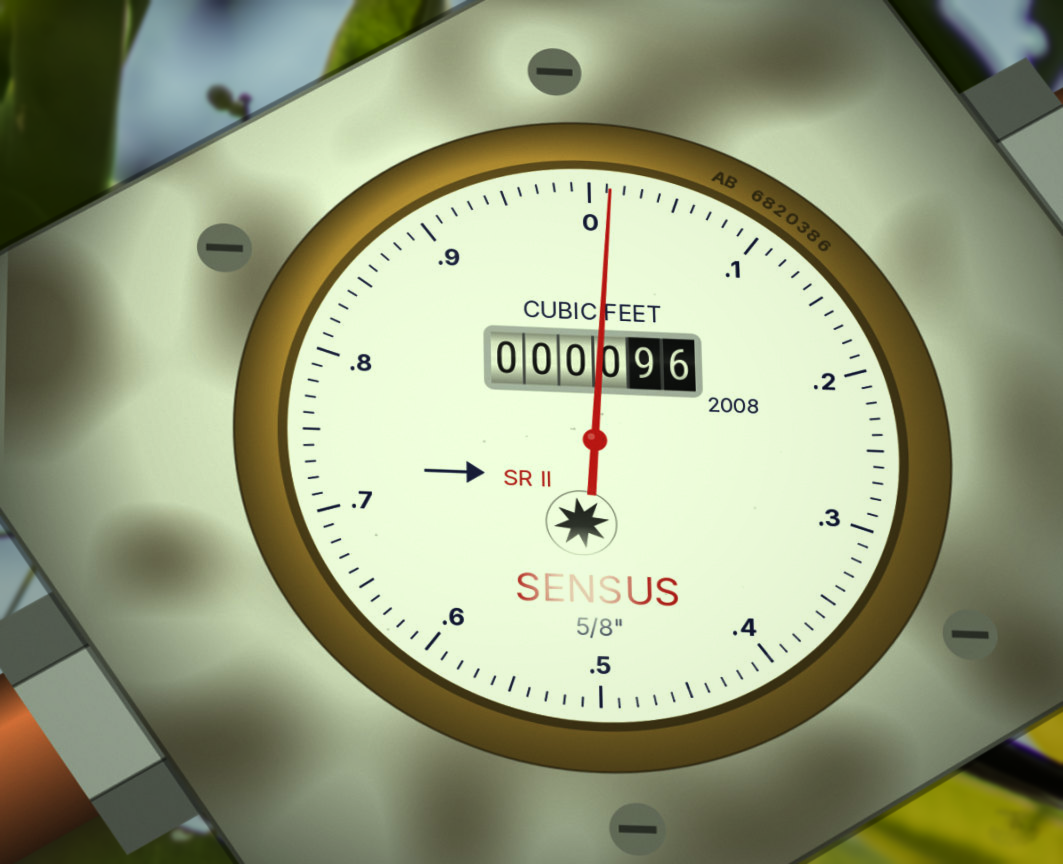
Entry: 96.01 ft³
